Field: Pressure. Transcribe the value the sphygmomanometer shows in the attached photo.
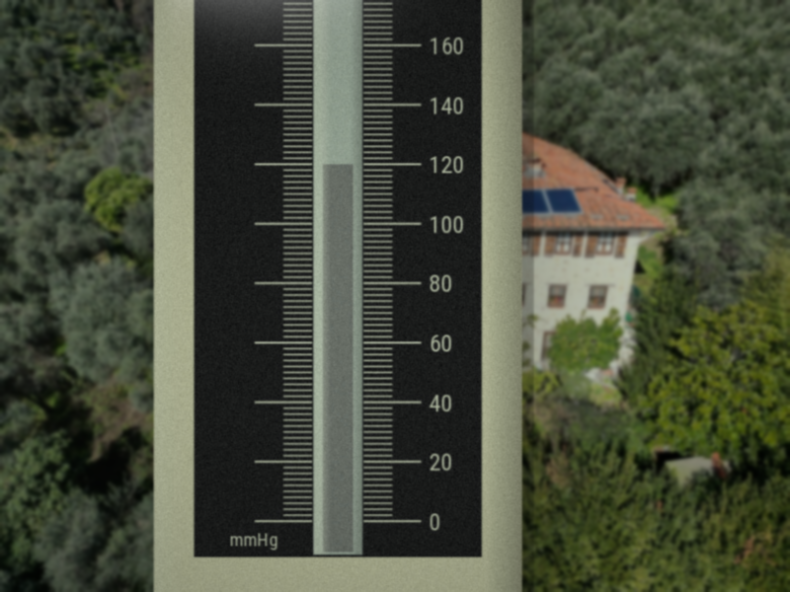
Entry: 120 mmHg
